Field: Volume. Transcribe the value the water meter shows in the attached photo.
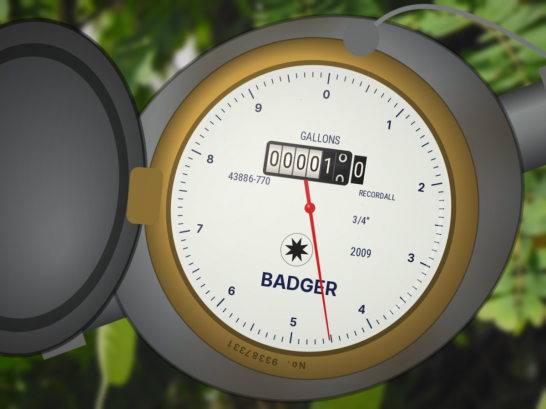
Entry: 184.5 gal
